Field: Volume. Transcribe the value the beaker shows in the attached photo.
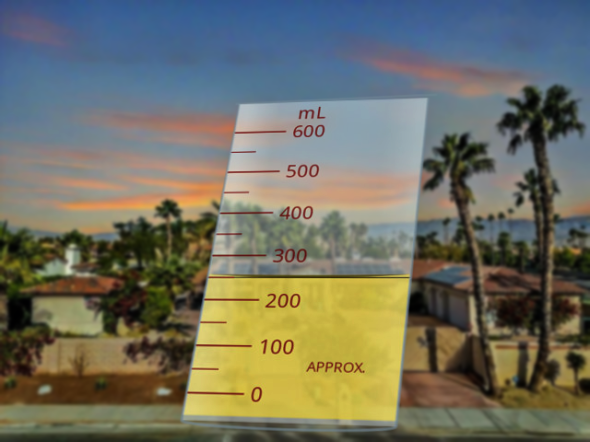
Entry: 250 mL
